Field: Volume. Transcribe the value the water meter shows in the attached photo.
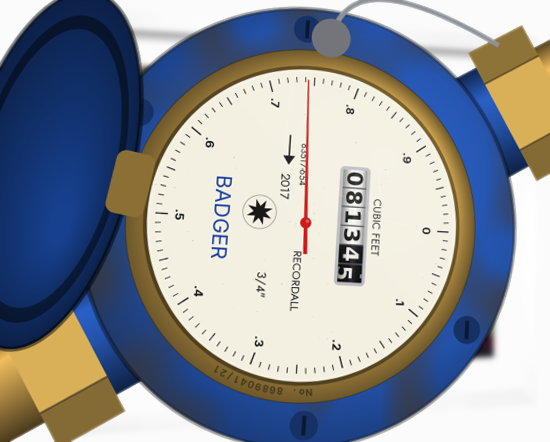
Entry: 81344.74 ft³
